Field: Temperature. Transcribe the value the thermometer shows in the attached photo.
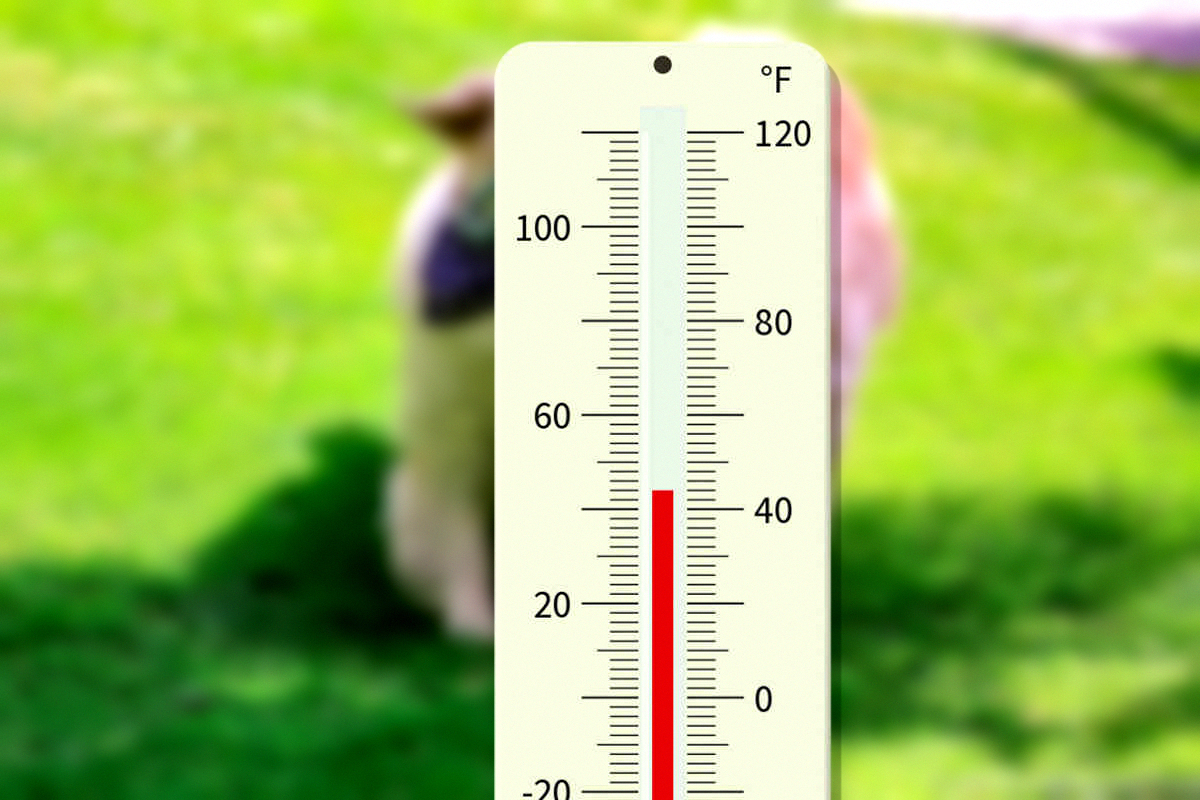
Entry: 44 °F
